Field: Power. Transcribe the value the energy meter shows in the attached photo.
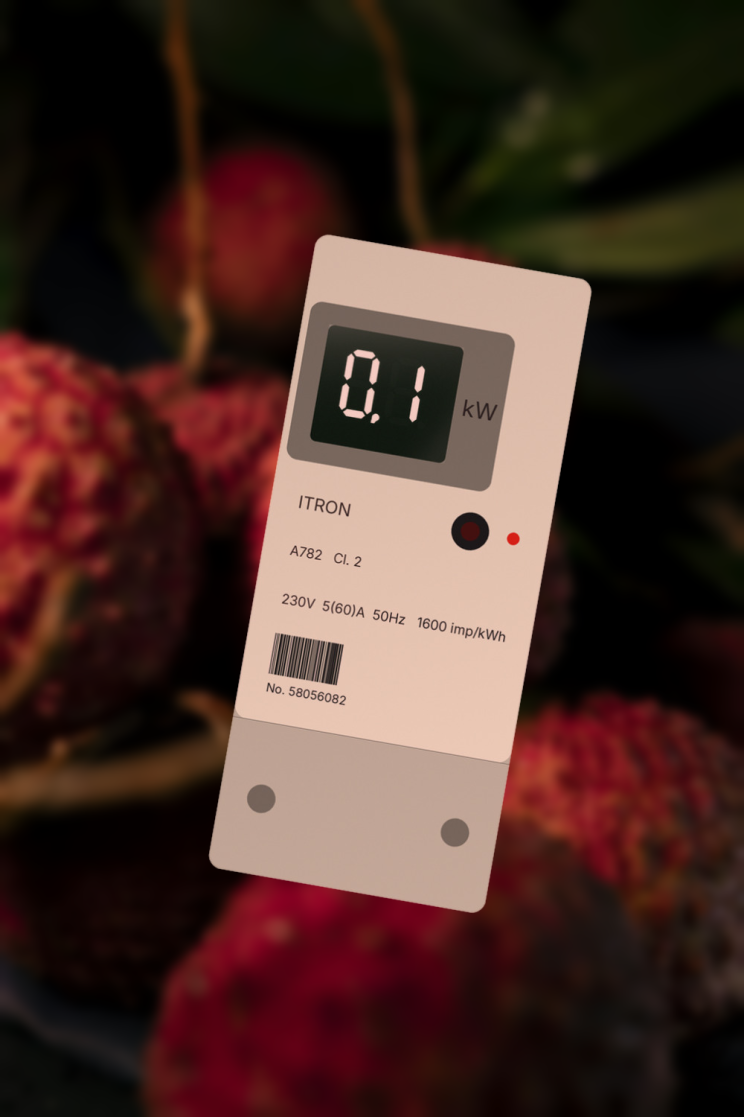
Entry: 0.1 kW
